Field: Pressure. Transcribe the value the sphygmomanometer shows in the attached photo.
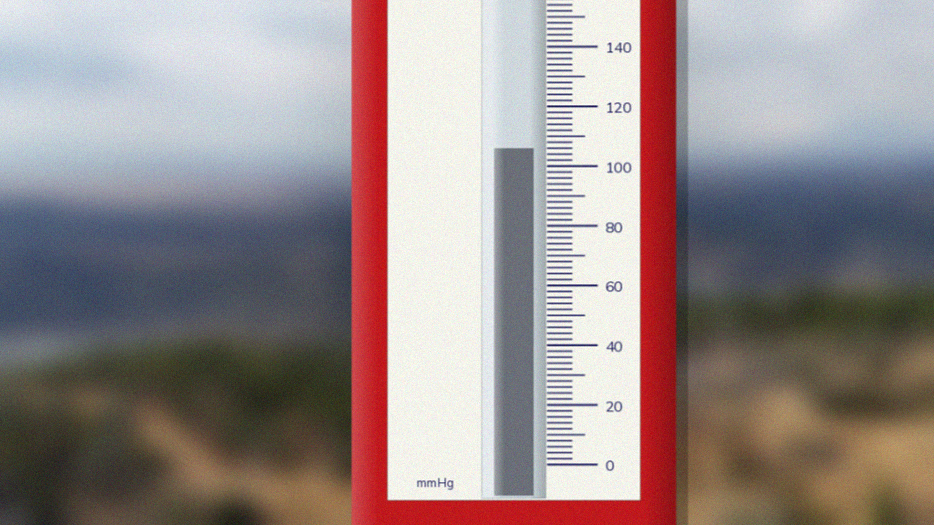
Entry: 106 mmHg
